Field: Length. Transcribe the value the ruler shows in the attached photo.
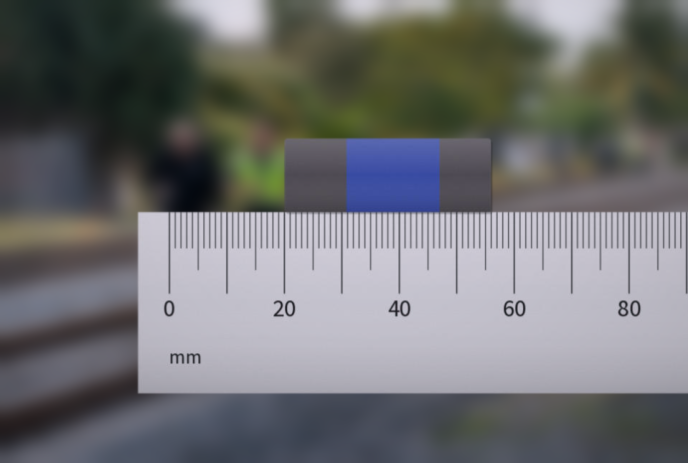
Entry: 36 mm
